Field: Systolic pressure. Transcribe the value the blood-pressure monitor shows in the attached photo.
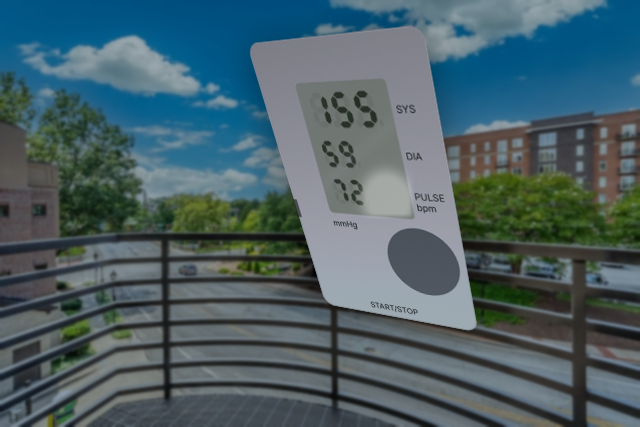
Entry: 155 mmHg
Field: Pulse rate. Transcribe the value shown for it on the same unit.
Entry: 72 bpm
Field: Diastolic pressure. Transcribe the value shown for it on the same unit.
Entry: 59 mmHg
